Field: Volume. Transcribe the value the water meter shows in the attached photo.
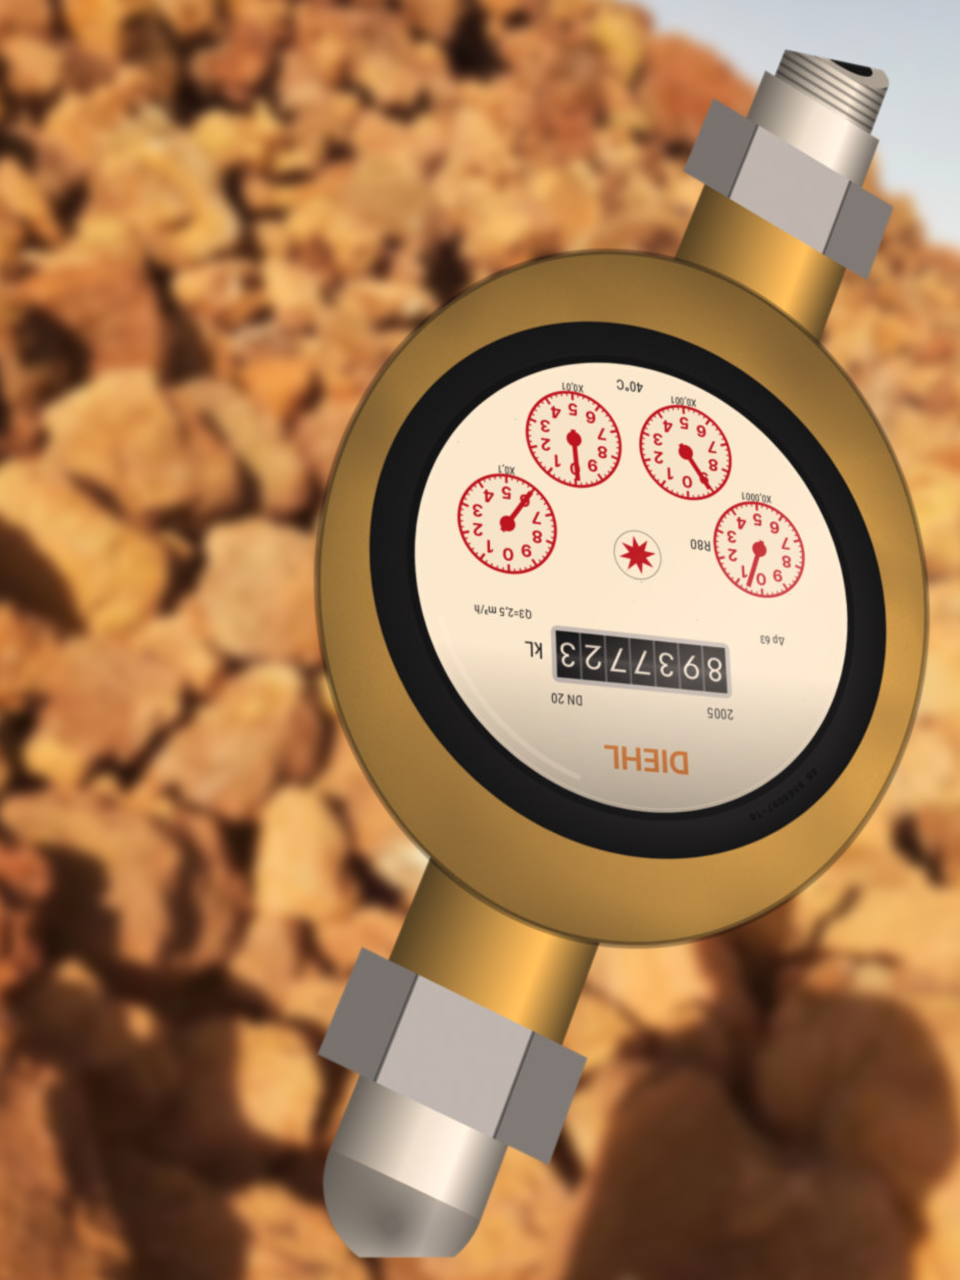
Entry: 8937723.5990 kL
